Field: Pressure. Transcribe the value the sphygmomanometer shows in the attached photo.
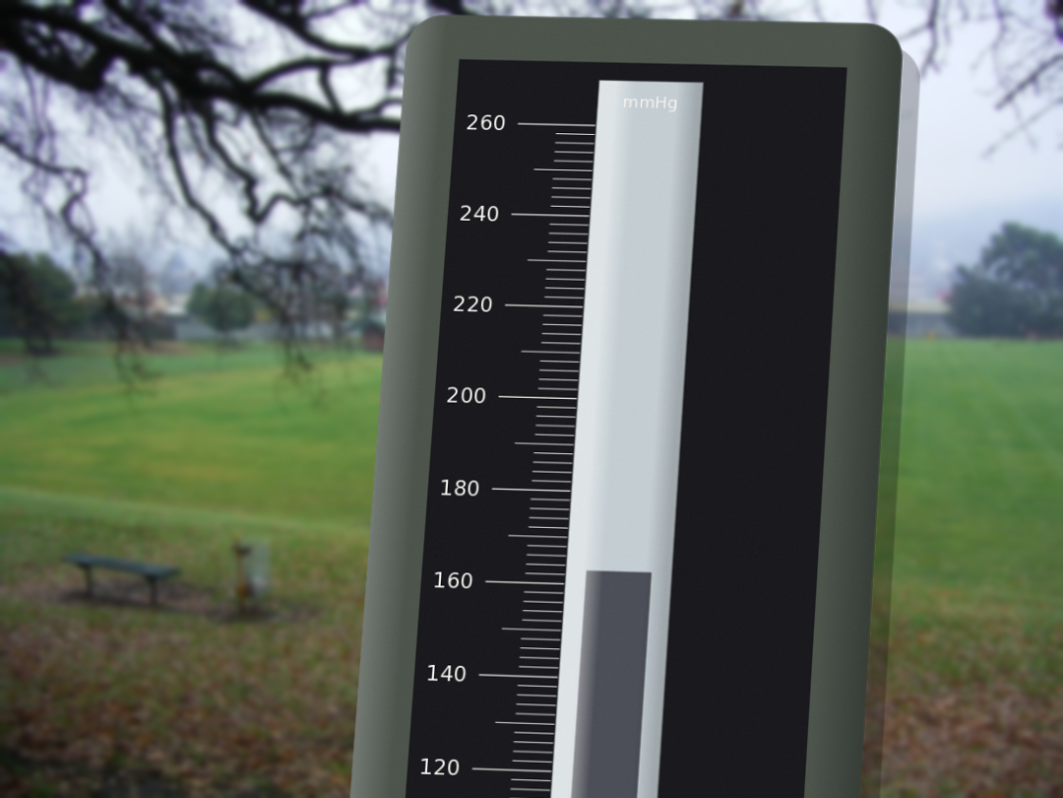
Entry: 163 mmHg
